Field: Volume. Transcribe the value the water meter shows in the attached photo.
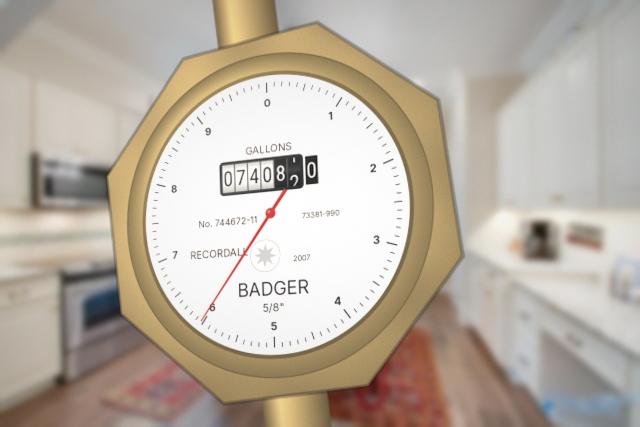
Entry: 740816.0 gal
